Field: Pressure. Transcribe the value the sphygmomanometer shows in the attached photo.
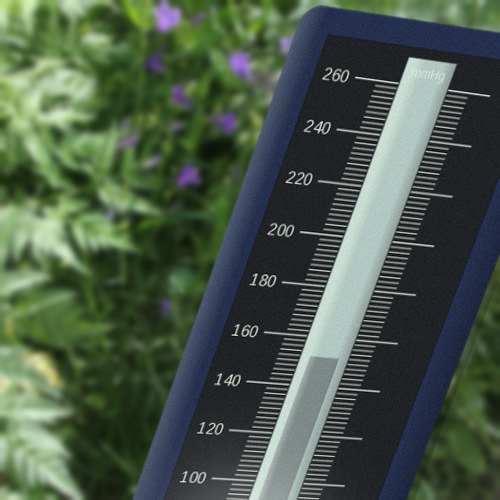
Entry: 152 mmHg
